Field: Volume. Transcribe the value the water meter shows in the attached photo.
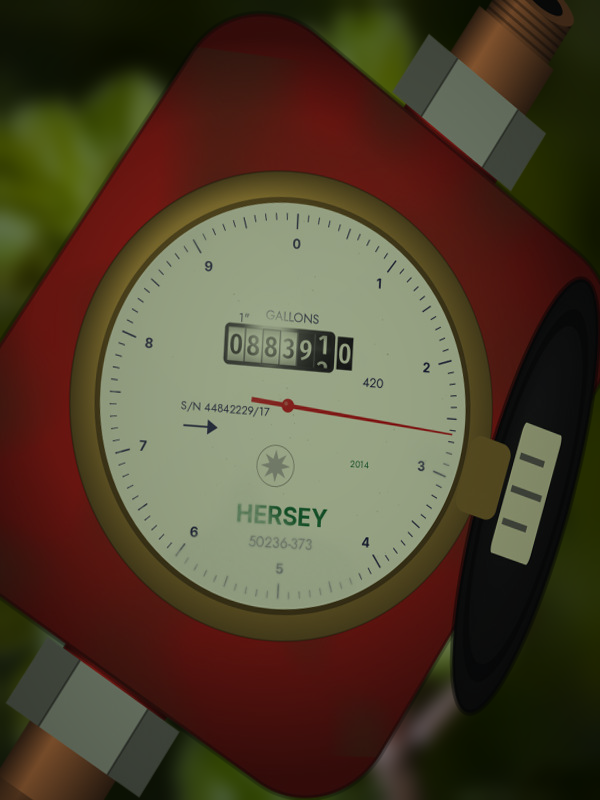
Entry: 883912.6 gal
